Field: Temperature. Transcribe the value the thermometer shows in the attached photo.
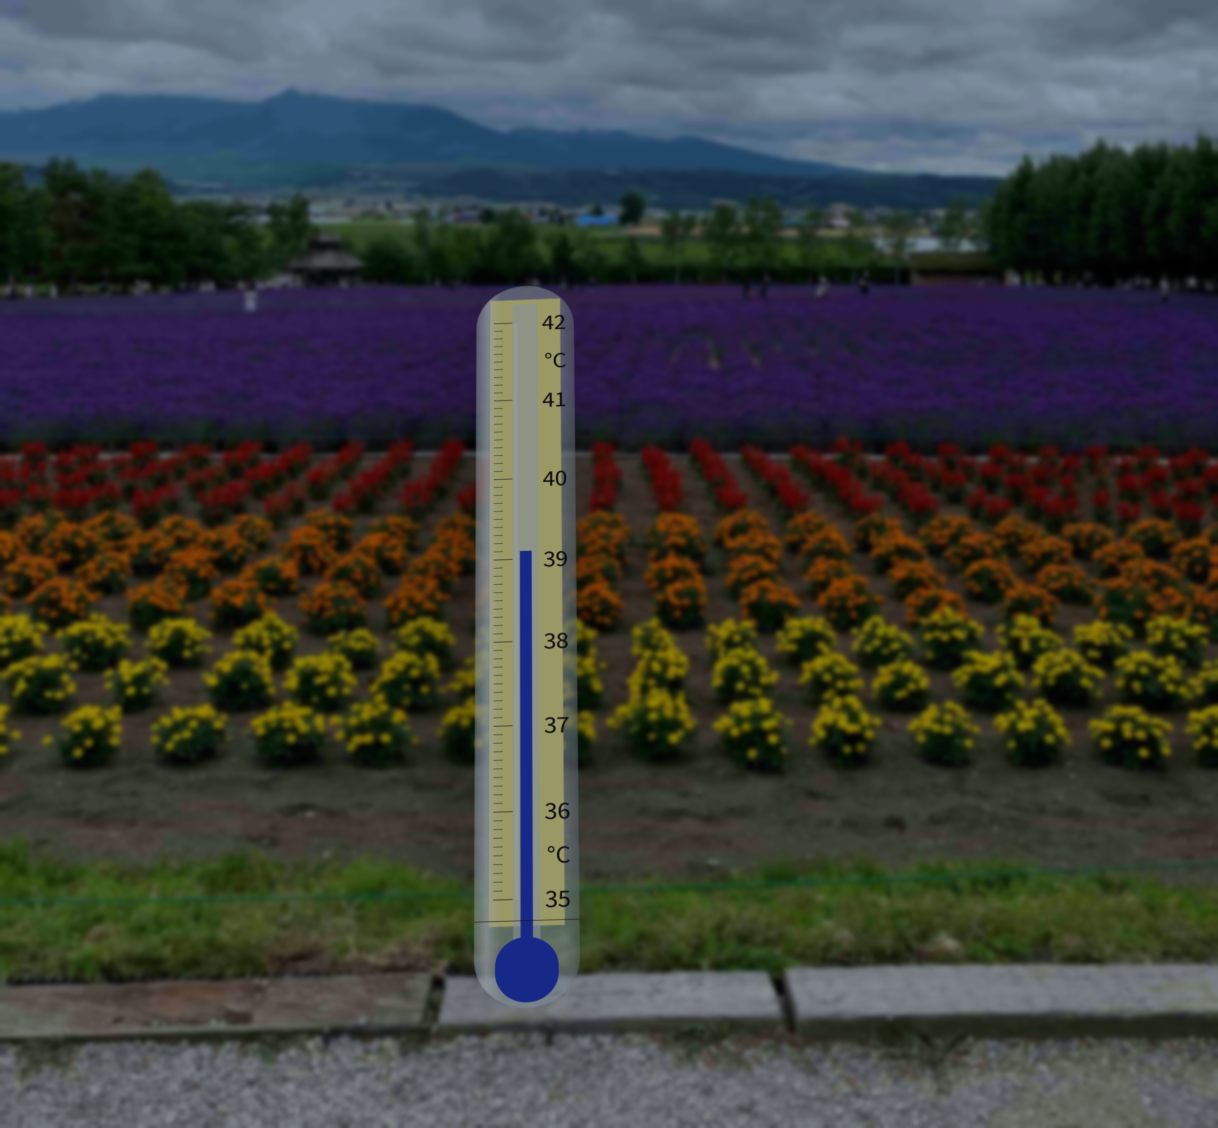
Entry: 39.1 °C
